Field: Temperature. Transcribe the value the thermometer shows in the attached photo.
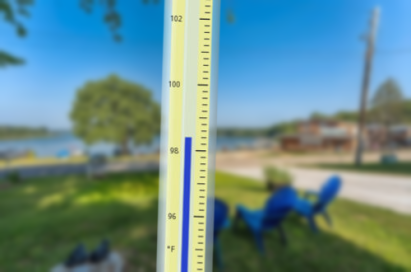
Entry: 98.4 °F
